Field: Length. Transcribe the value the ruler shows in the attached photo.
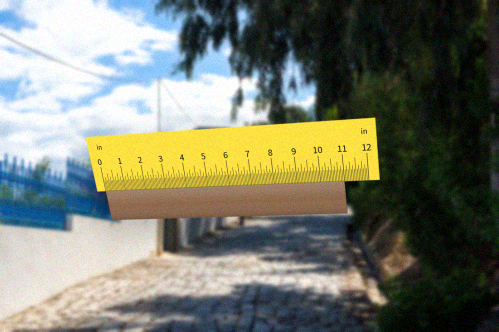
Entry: 11 in
